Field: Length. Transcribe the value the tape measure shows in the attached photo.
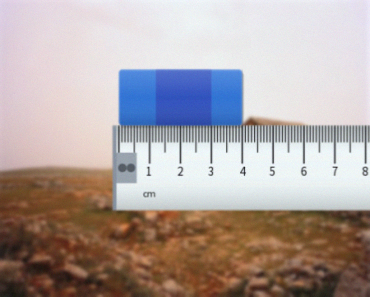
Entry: 4 cm
